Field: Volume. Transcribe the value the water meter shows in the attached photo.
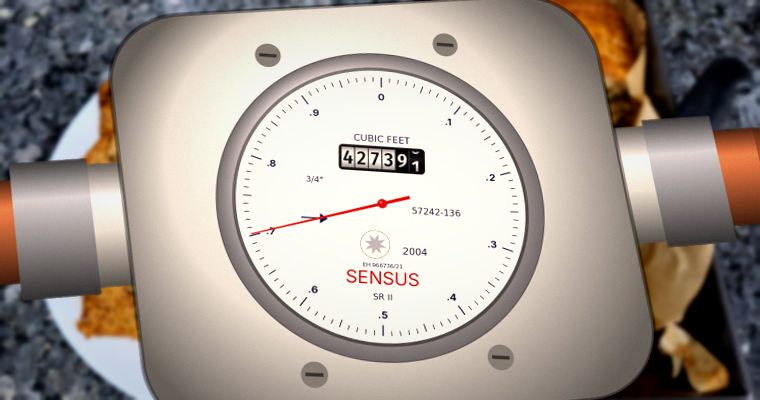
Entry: 427390.70 ft³
